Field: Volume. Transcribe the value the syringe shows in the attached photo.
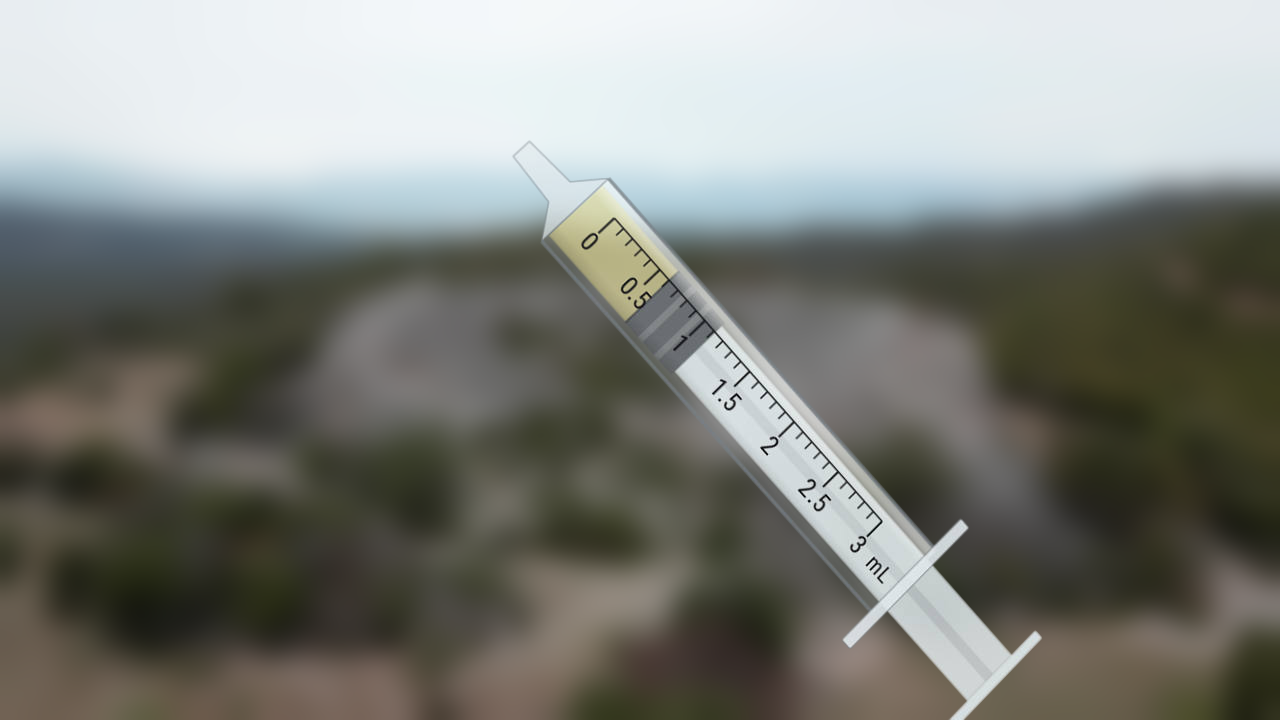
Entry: 0.6 mL
